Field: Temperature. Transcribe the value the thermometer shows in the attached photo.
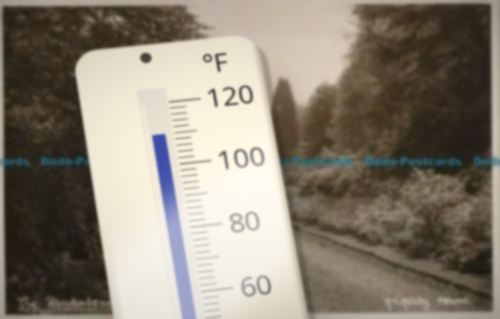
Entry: 110 °F
